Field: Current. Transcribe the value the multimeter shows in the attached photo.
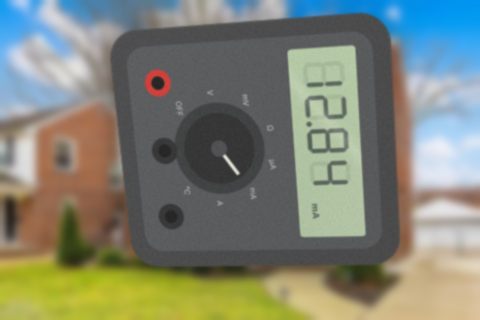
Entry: 12.84 mA
